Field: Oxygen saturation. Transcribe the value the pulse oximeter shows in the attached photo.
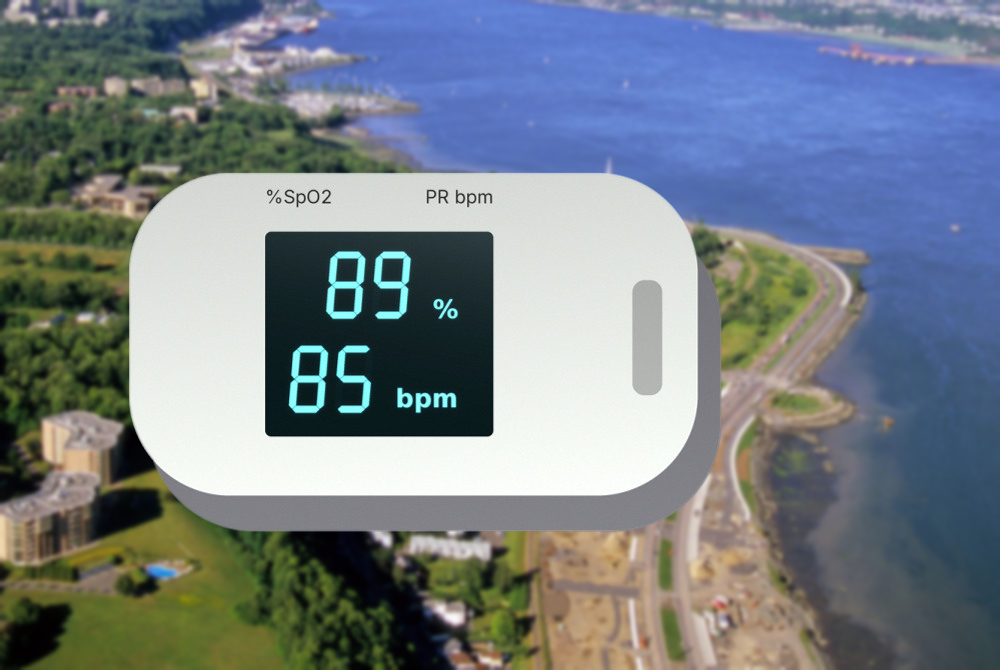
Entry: 89 %
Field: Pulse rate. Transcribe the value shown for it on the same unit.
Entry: 85 bpm
